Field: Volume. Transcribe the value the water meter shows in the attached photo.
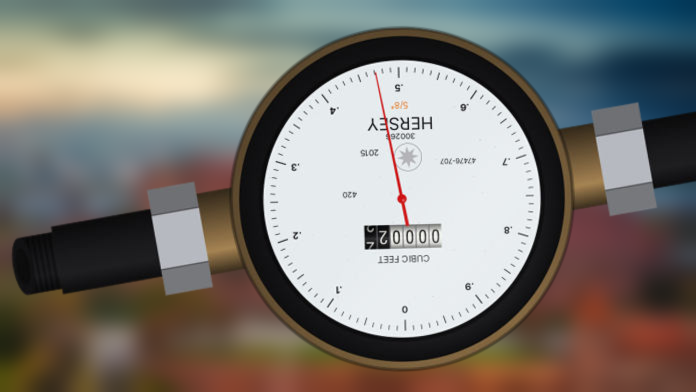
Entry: 22.47 ft³
